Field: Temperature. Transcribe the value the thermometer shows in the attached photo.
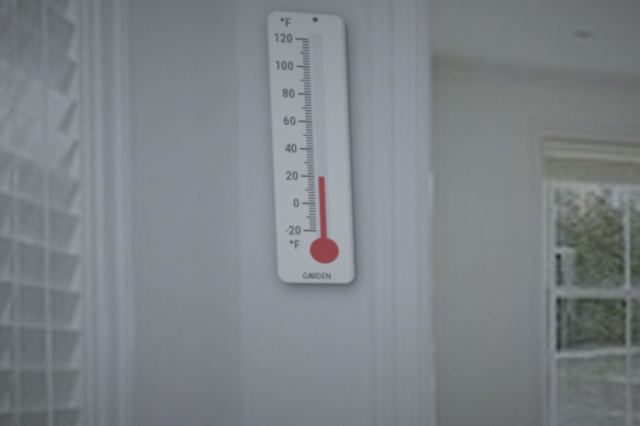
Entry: 20 °F
